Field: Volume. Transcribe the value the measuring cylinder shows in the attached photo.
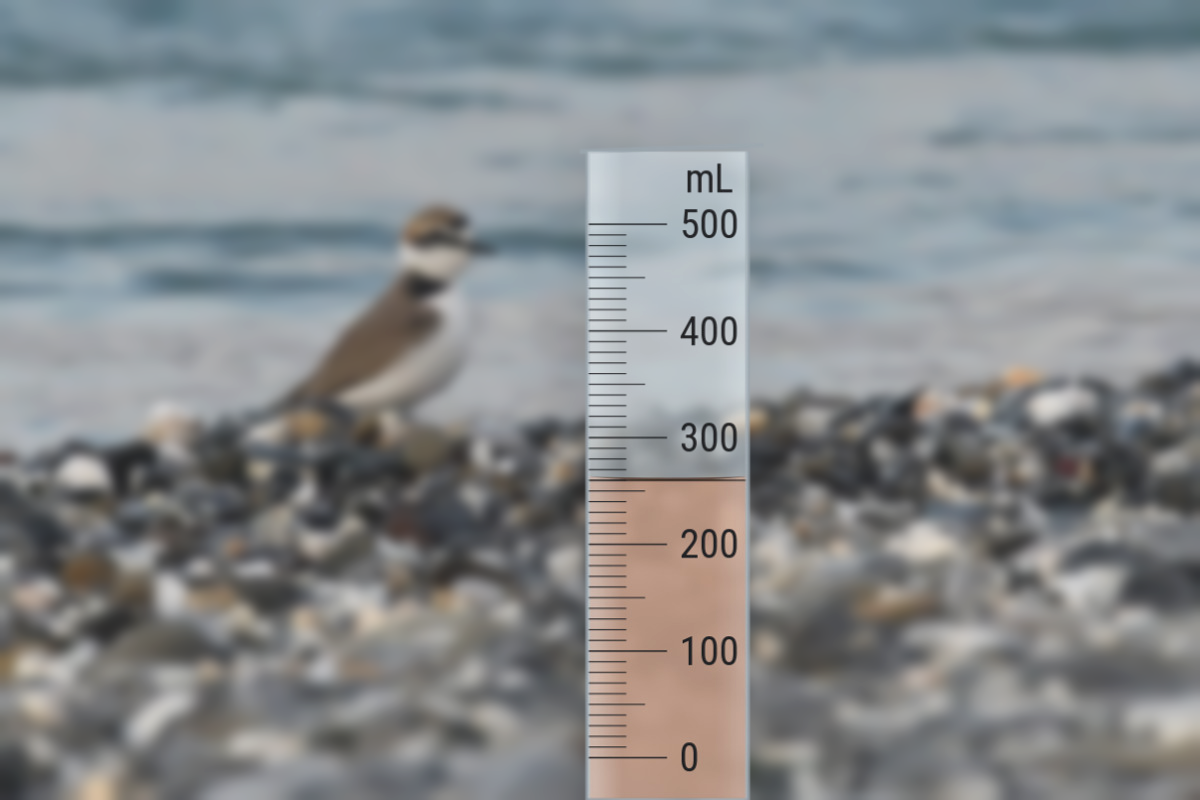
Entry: 260 mL
